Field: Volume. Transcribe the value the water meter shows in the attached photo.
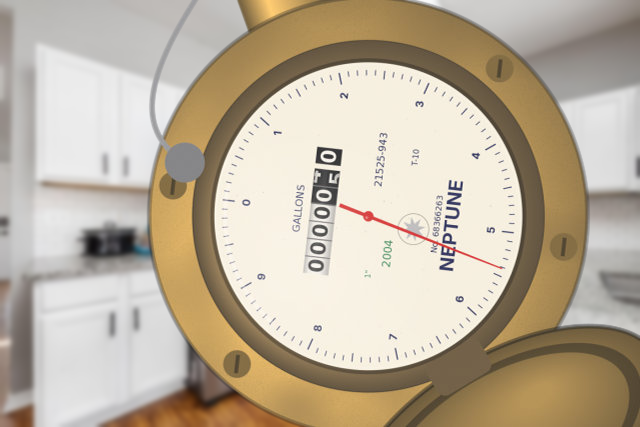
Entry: 45.4 gal
